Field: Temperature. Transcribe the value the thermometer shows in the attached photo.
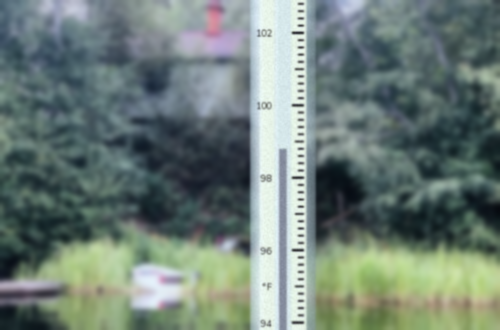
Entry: 98.8 °F
